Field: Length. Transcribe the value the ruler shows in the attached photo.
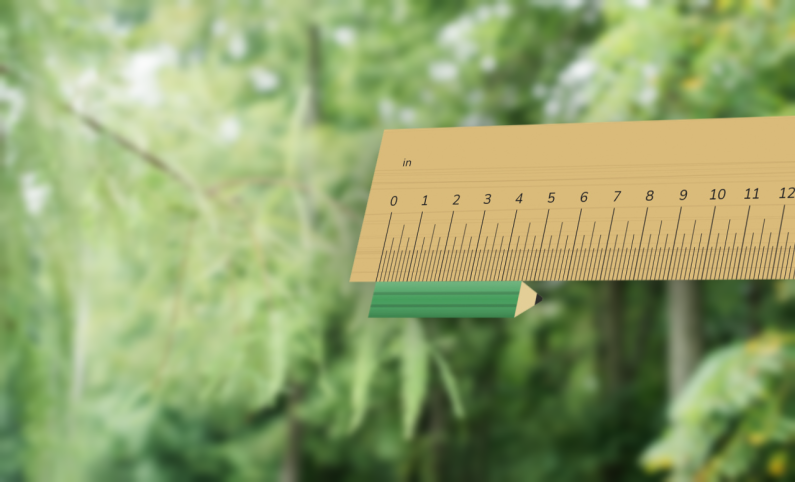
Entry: 5.375 in
